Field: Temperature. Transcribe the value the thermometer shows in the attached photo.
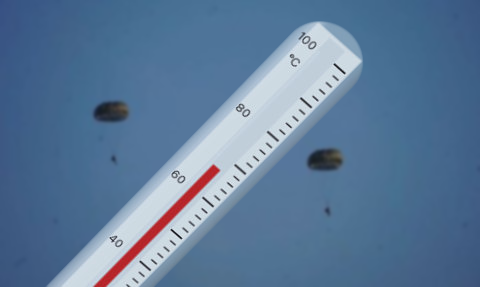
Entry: 67 °C
